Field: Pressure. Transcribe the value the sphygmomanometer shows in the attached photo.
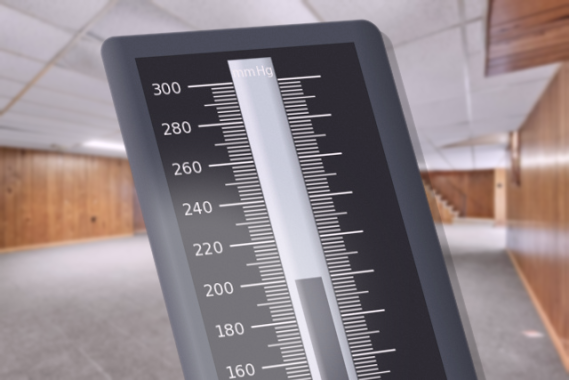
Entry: 200 mmHg
